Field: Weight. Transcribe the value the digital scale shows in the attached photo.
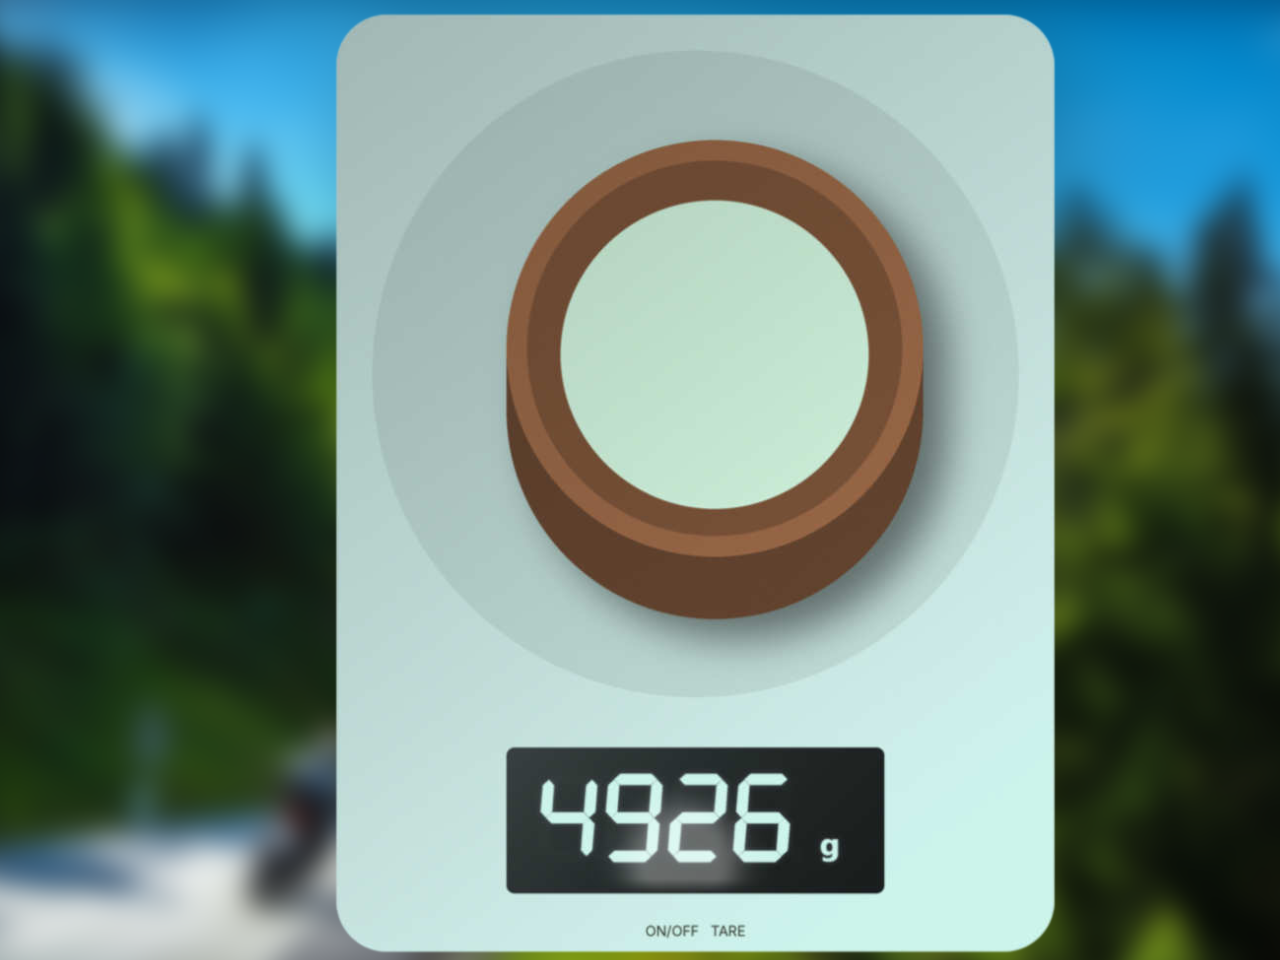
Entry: 4926 g
